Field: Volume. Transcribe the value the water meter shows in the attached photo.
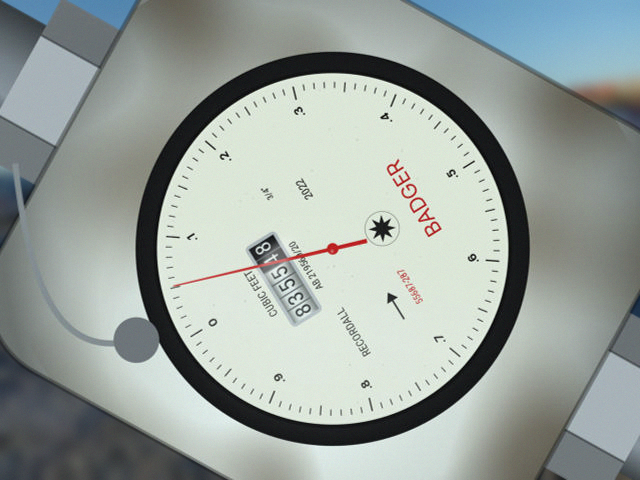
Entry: 835548.05 ft³
